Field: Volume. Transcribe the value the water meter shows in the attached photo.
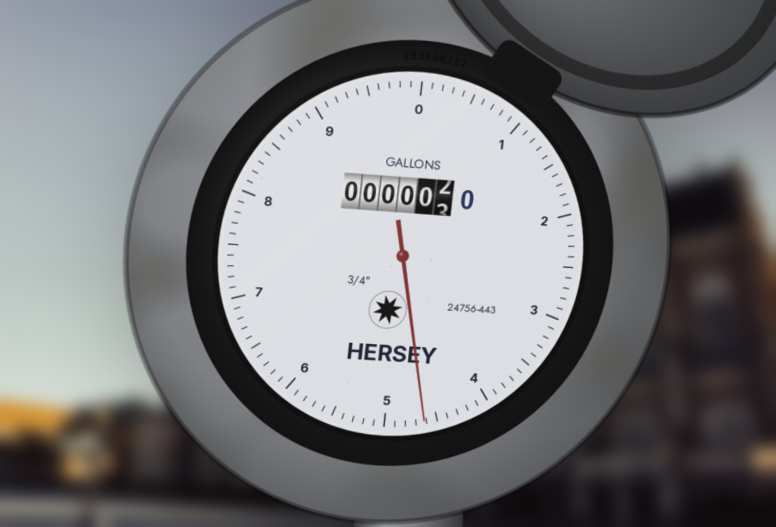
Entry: 24.6 gal
